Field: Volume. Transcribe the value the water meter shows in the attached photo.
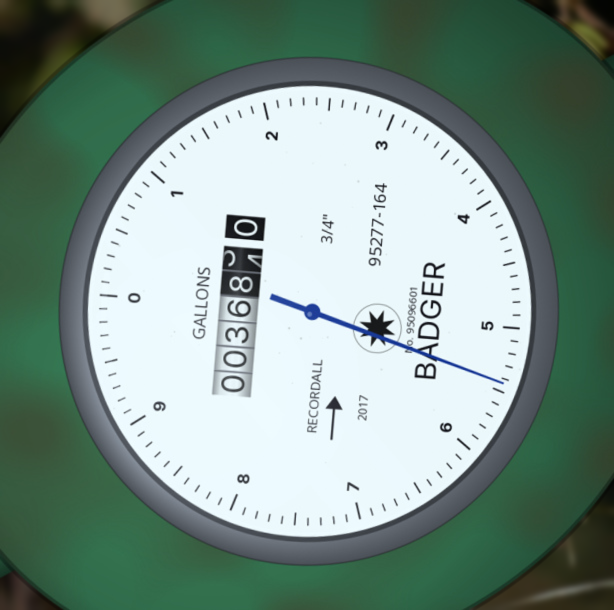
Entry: 36835.4 gal
